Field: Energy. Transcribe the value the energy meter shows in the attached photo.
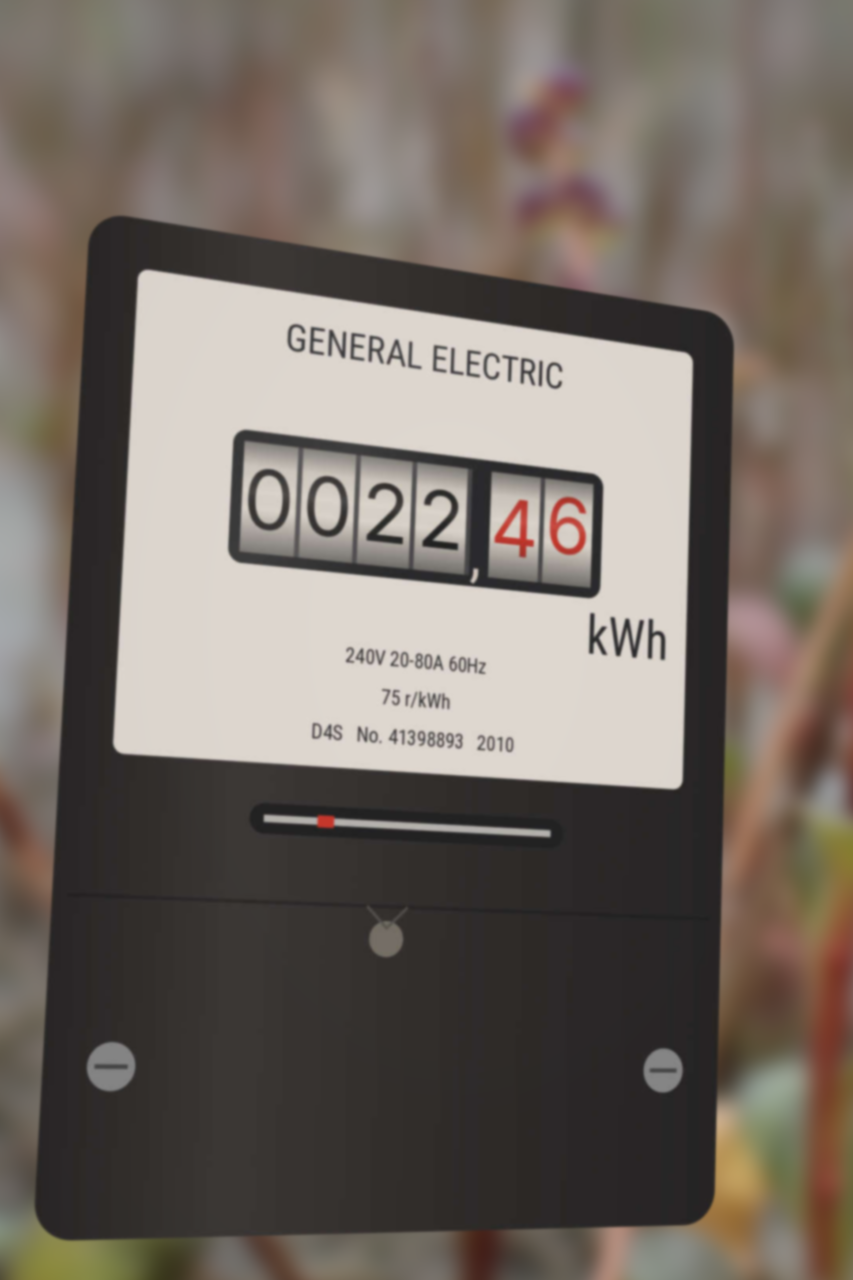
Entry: 22.46 kWh
